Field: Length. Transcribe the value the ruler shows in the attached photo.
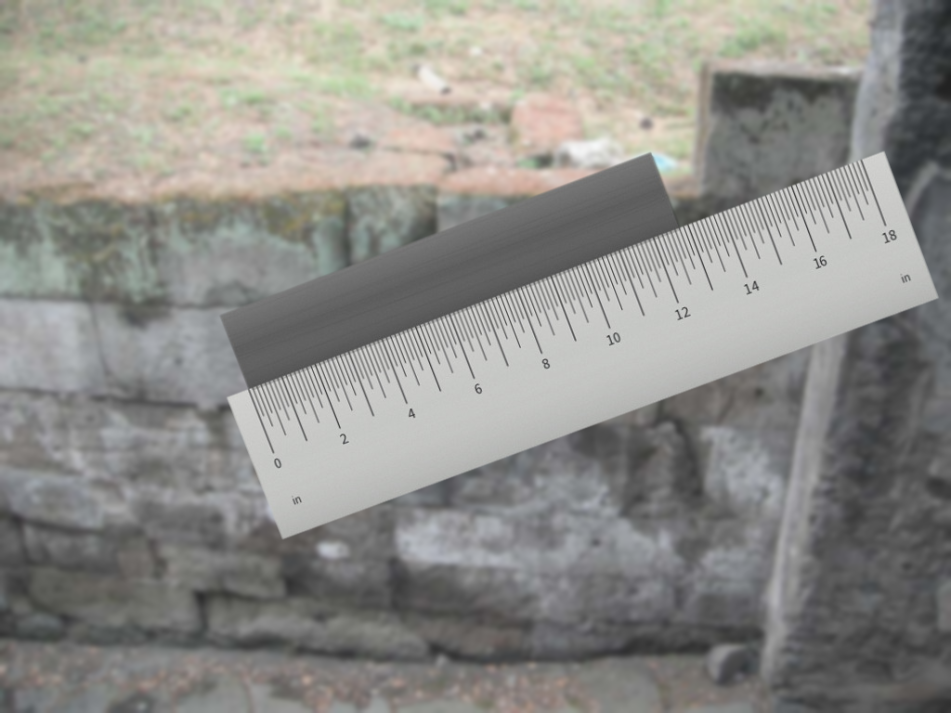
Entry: 12.75 in
